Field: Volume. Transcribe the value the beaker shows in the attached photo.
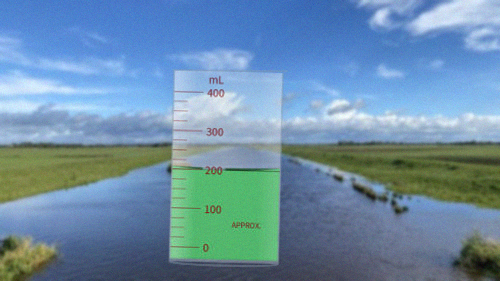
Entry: 200 mL
